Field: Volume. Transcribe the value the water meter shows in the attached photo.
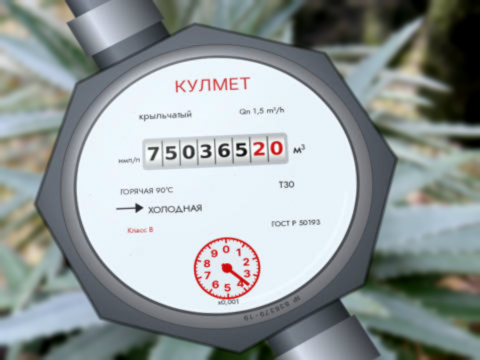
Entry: 750365.203 m³
